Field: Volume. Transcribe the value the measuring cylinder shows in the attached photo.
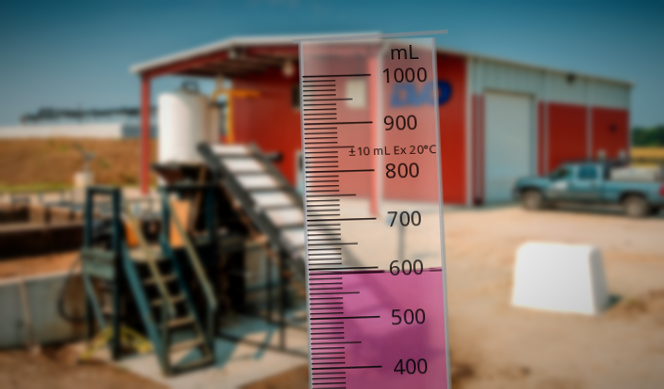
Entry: 590 mL
